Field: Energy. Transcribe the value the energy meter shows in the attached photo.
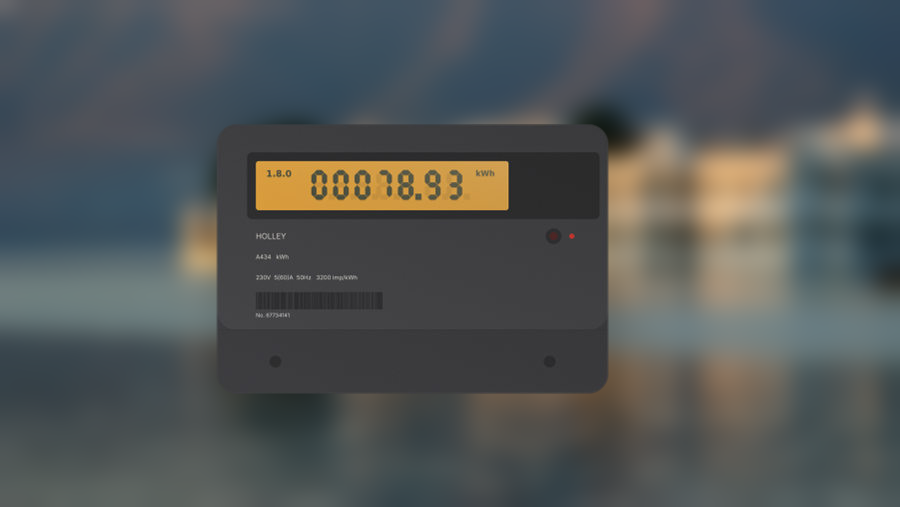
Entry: 78.93 kWh
